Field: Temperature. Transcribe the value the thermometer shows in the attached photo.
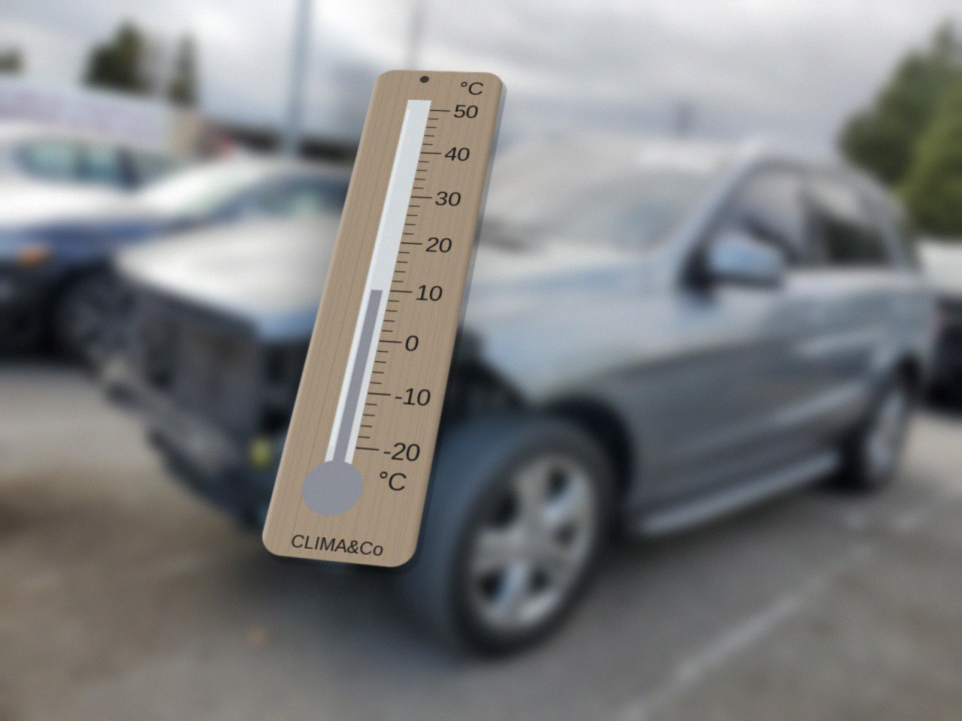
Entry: 10 °C
